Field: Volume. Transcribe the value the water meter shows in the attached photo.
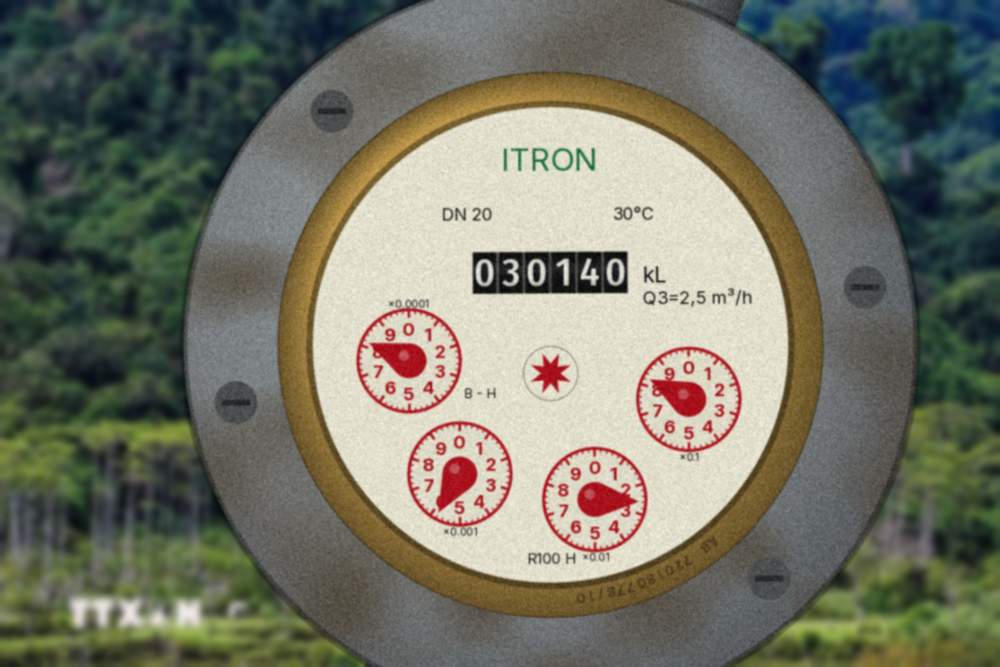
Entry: 30140.8258 kL
